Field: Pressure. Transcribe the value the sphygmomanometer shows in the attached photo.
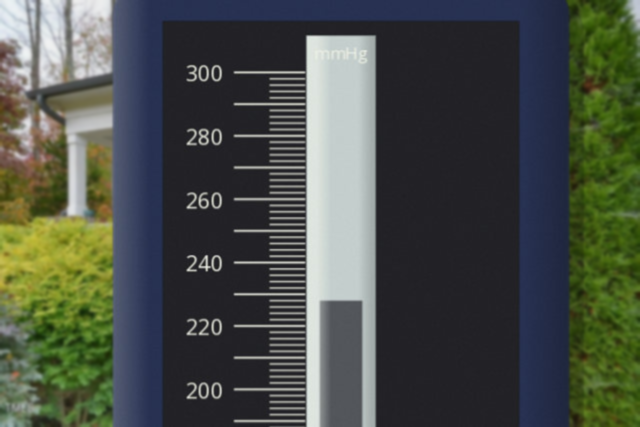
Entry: 228 mmHg
